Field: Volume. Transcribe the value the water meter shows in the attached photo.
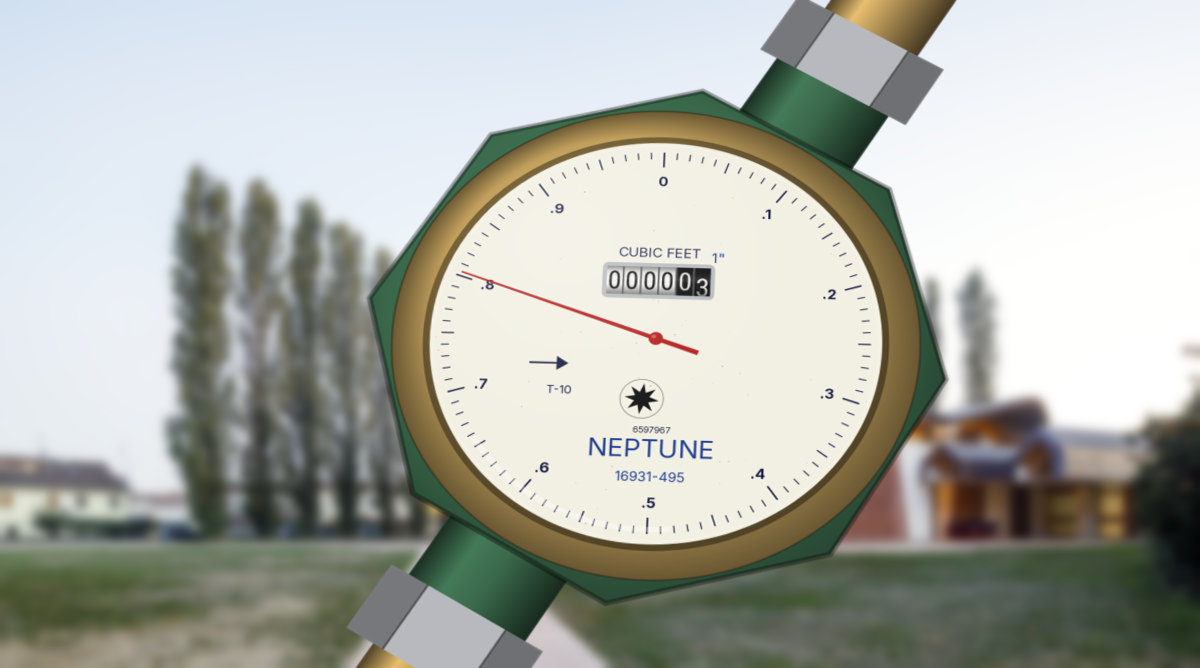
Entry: 2.80 ft³
